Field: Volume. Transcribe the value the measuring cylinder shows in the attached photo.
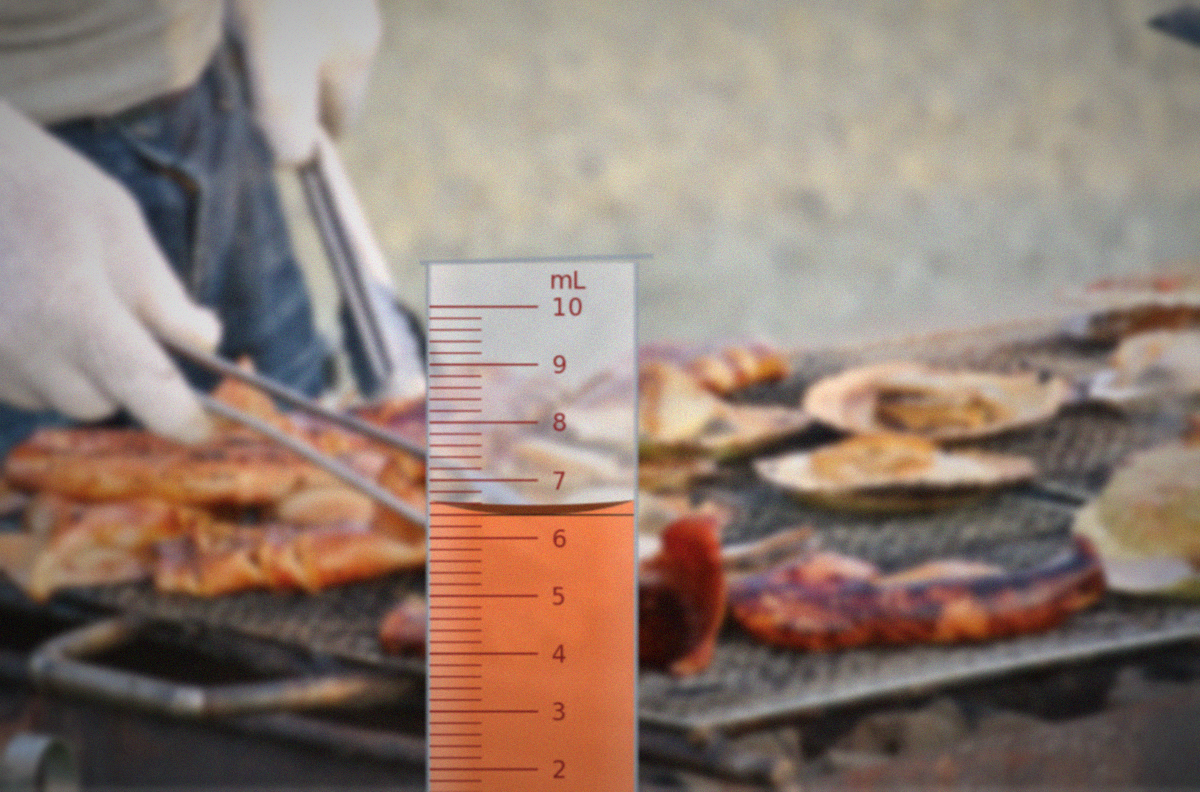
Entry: 6.4 mL
